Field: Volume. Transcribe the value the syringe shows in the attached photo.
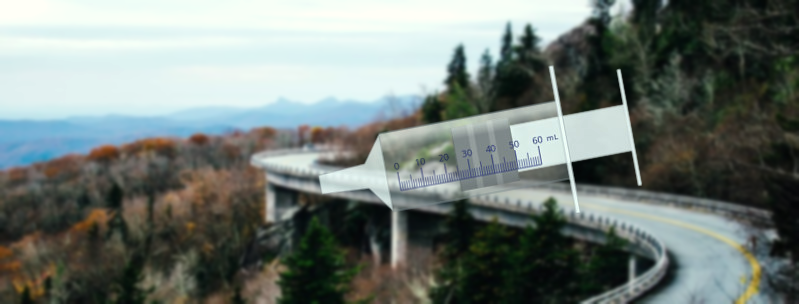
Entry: 25 mL
